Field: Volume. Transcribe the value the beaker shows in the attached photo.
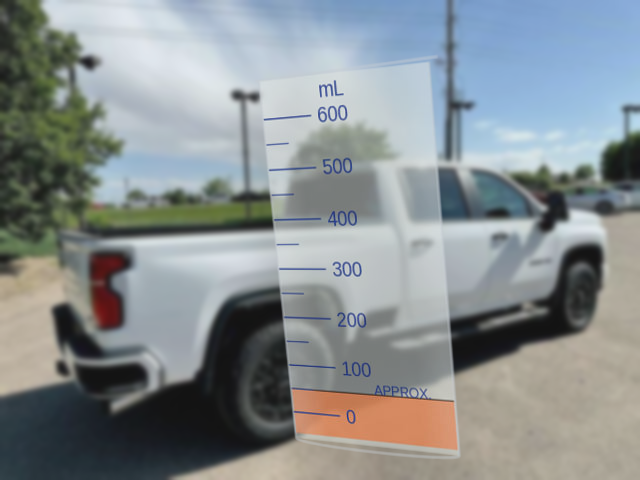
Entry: 50 mL
